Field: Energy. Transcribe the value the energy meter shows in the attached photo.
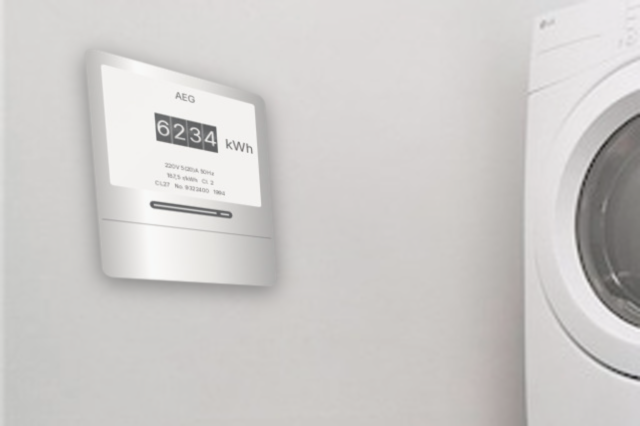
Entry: 6234 kWh
